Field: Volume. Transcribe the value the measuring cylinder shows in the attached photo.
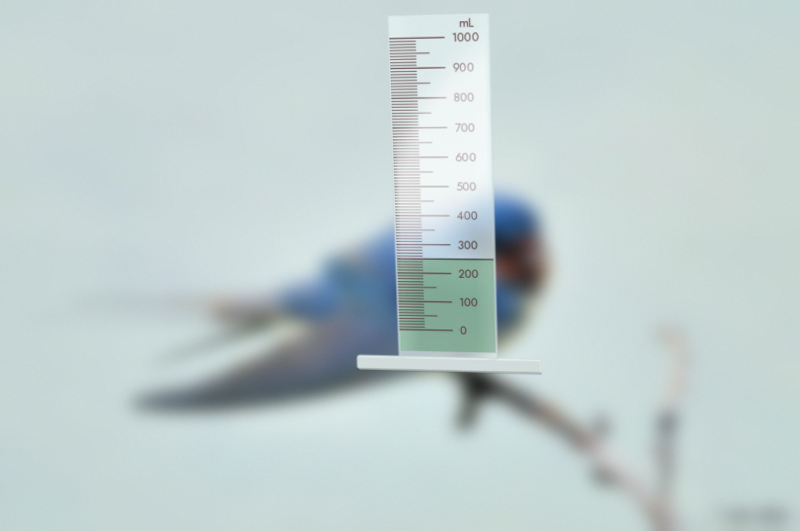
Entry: 250 mL
